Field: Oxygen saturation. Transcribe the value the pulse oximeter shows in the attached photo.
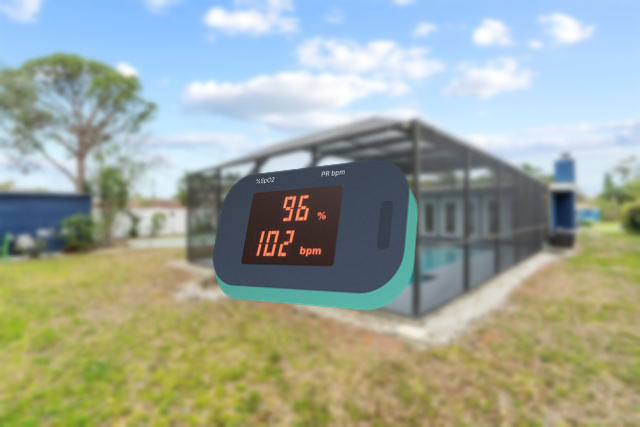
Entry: 96 %
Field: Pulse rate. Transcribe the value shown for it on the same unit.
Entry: 102 bpm
